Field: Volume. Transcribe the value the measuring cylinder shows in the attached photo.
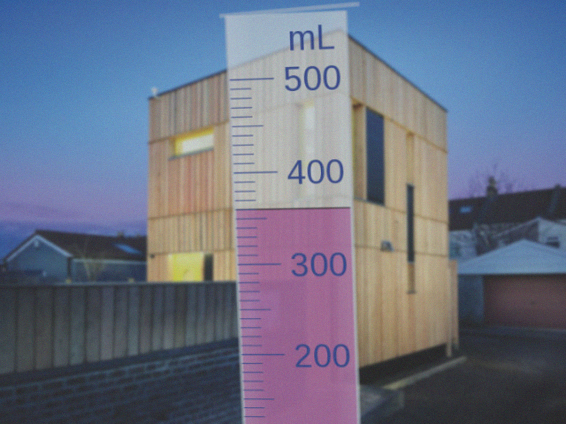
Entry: 360 mL
